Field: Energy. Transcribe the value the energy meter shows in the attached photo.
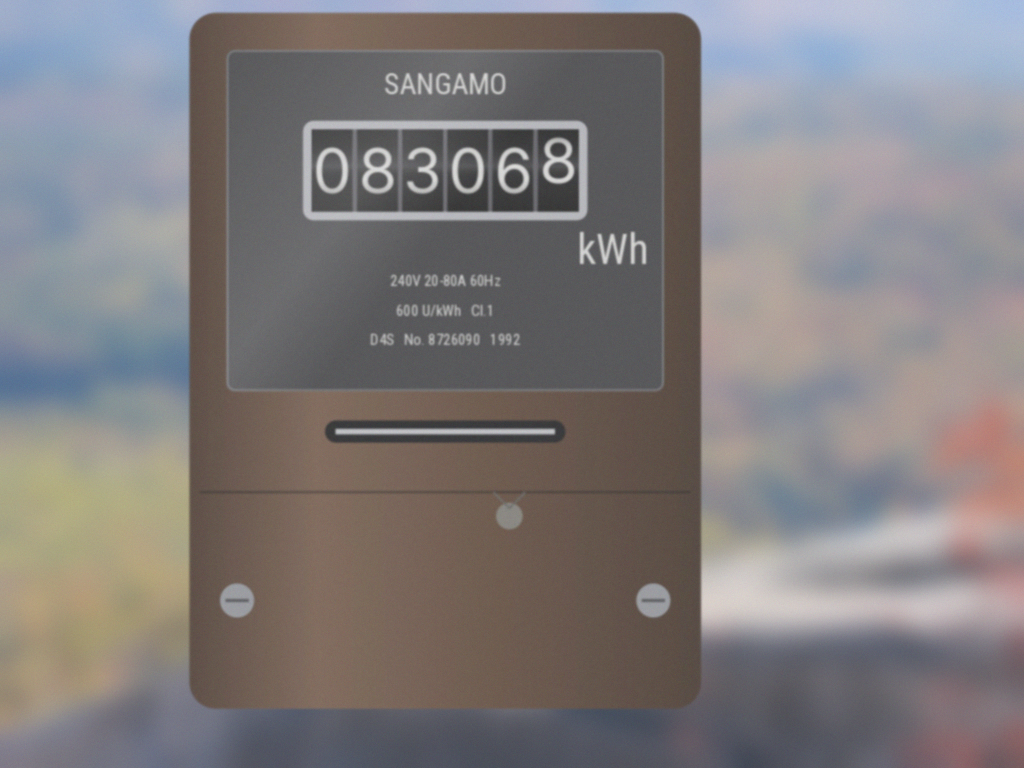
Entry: 83068 kWh
